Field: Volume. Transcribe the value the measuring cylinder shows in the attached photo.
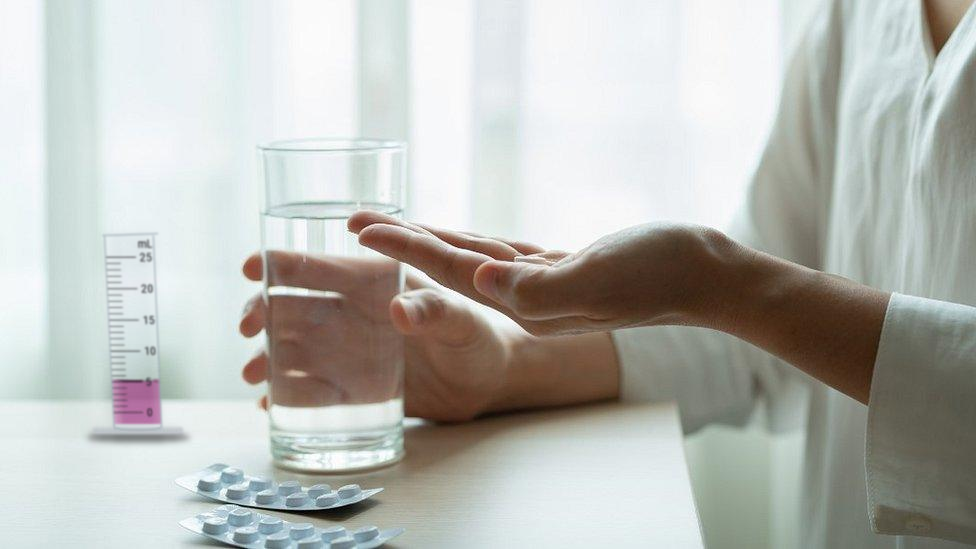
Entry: 5 mL
